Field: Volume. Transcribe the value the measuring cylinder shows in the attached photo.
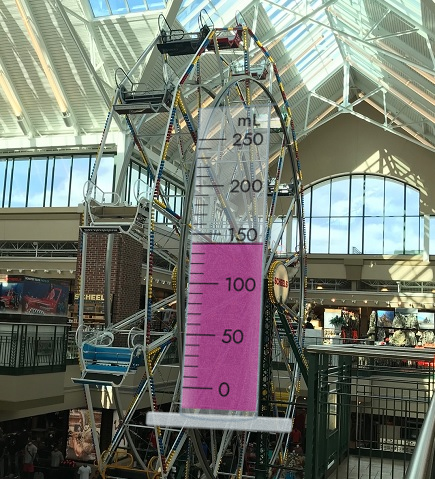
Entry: 140 mL
